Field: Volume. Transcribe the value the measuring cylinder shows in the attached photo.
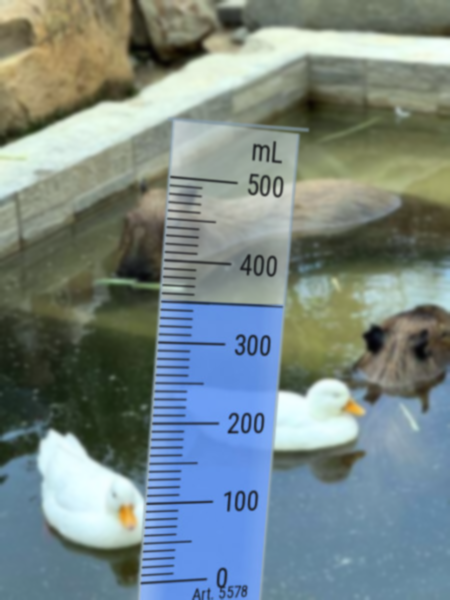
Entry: 350 mL
